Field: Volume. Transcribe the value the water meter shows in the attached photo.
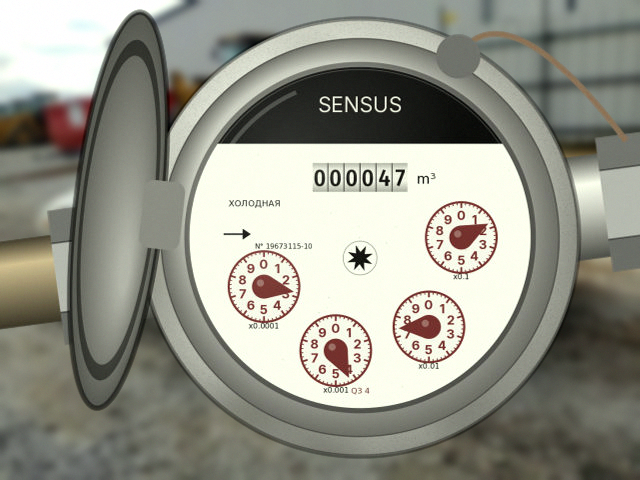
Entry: 47.1742 m³
